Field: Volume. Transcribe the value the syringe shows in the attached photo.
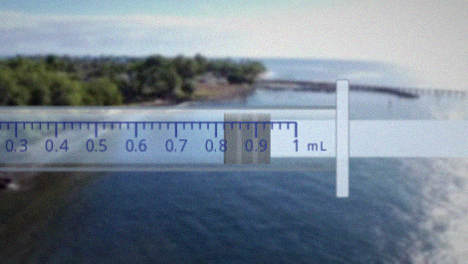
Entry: 0.82 mL
